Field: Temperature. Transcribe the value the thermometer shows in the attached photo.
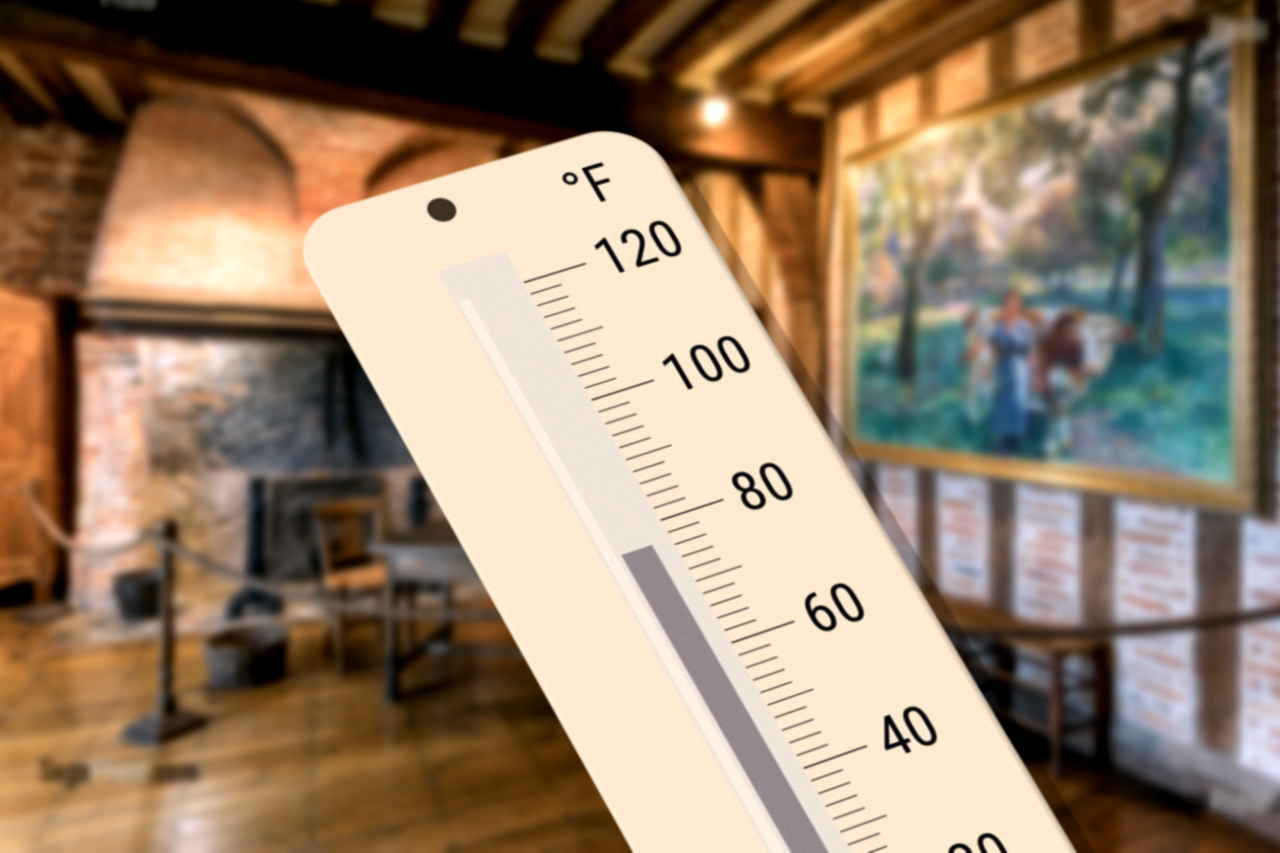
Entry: 77 °F
